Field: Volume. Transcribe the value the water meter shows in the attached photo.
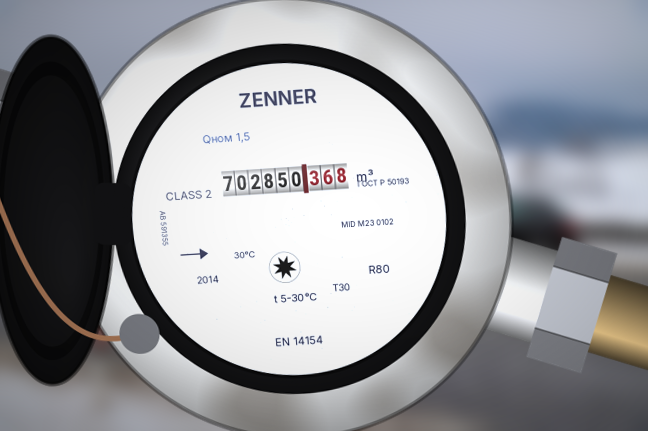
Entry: 702850.368 m³
